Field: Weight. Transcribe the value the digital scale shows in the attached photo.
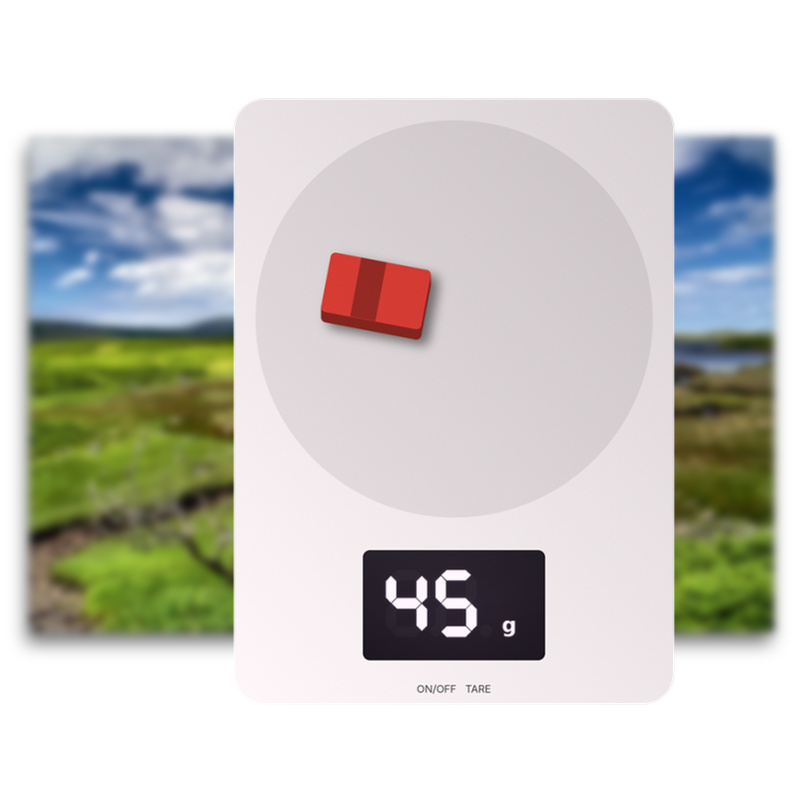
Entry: 45 g
